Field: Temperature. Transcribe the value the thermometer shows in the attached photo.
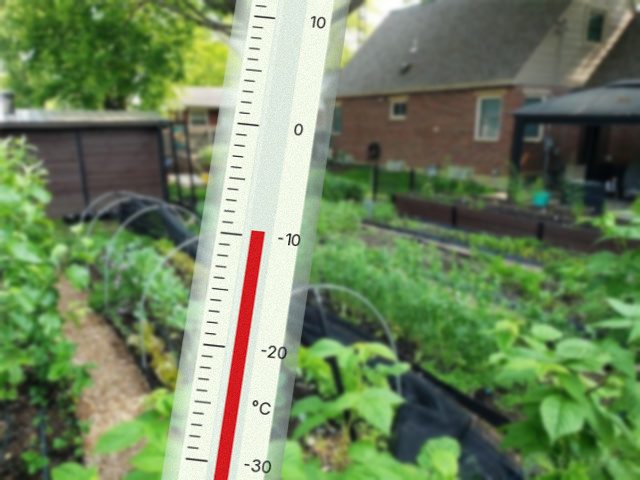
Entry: -9.5 °C
